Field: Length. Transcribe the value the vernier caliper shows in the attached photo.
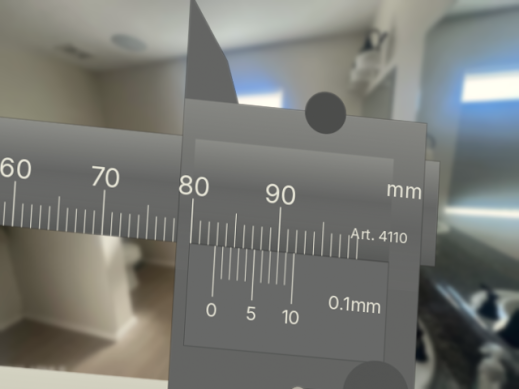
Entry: 82.8 mm
